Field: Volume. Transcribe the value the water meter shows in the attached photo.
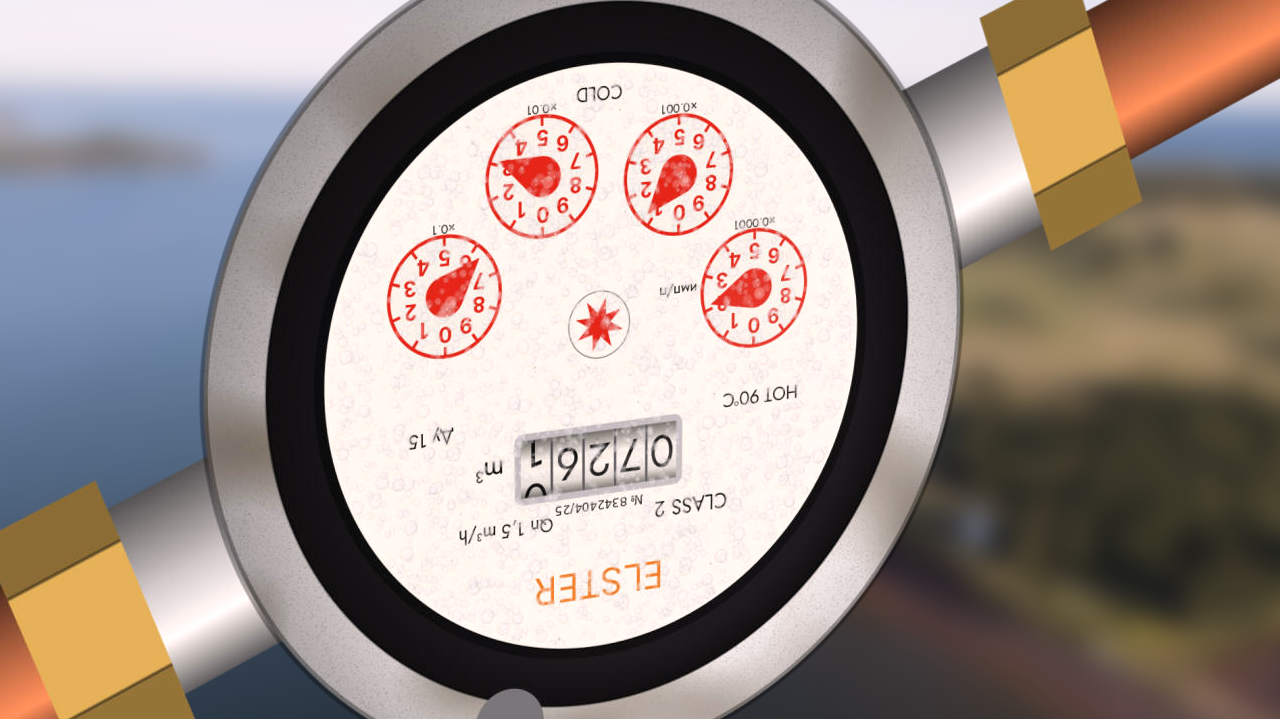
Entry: 7260.6312 m³
